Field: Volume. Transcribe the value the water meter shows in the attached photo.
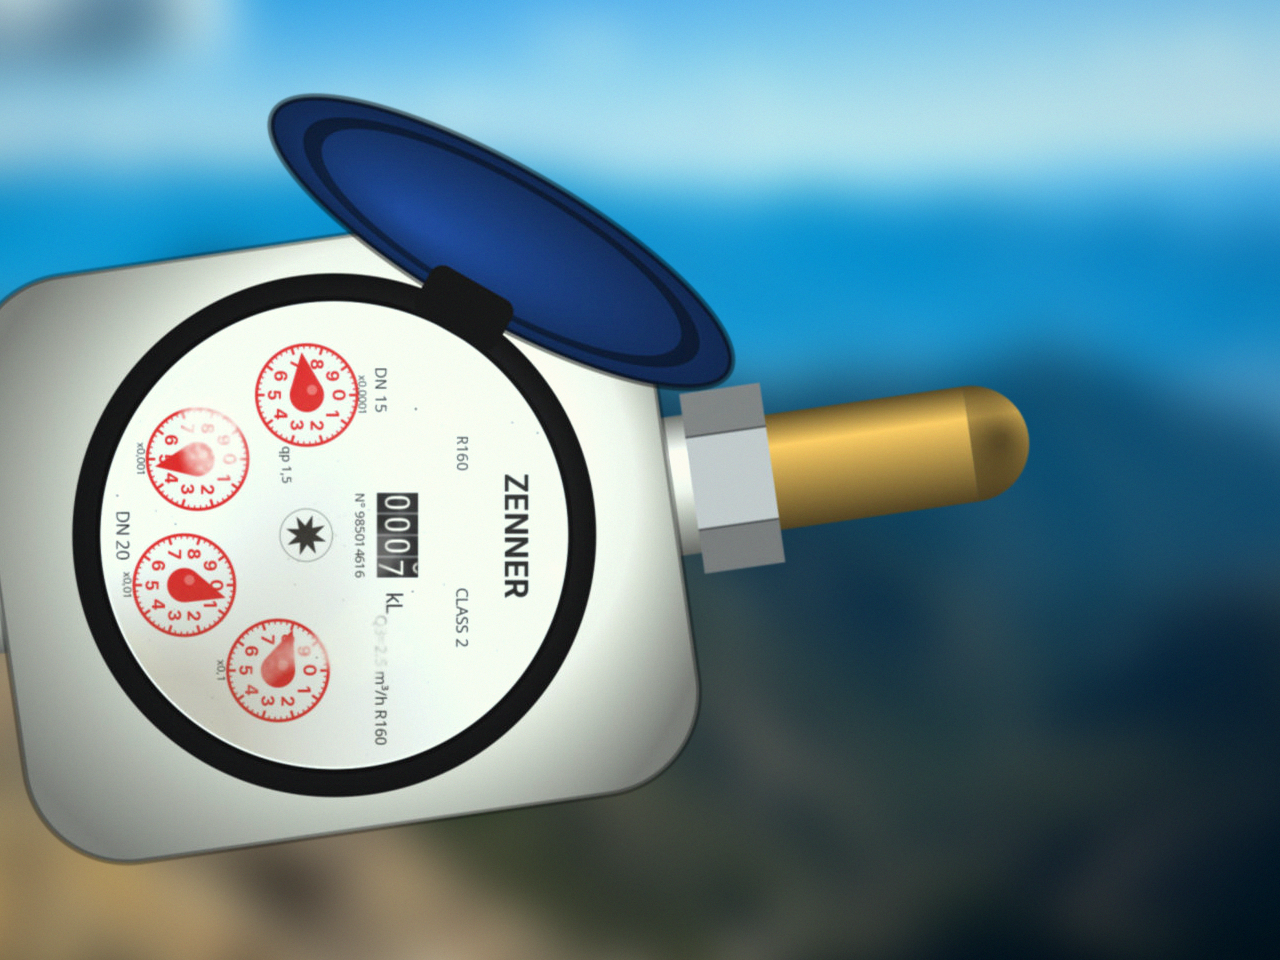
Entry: 6.8047 kL
